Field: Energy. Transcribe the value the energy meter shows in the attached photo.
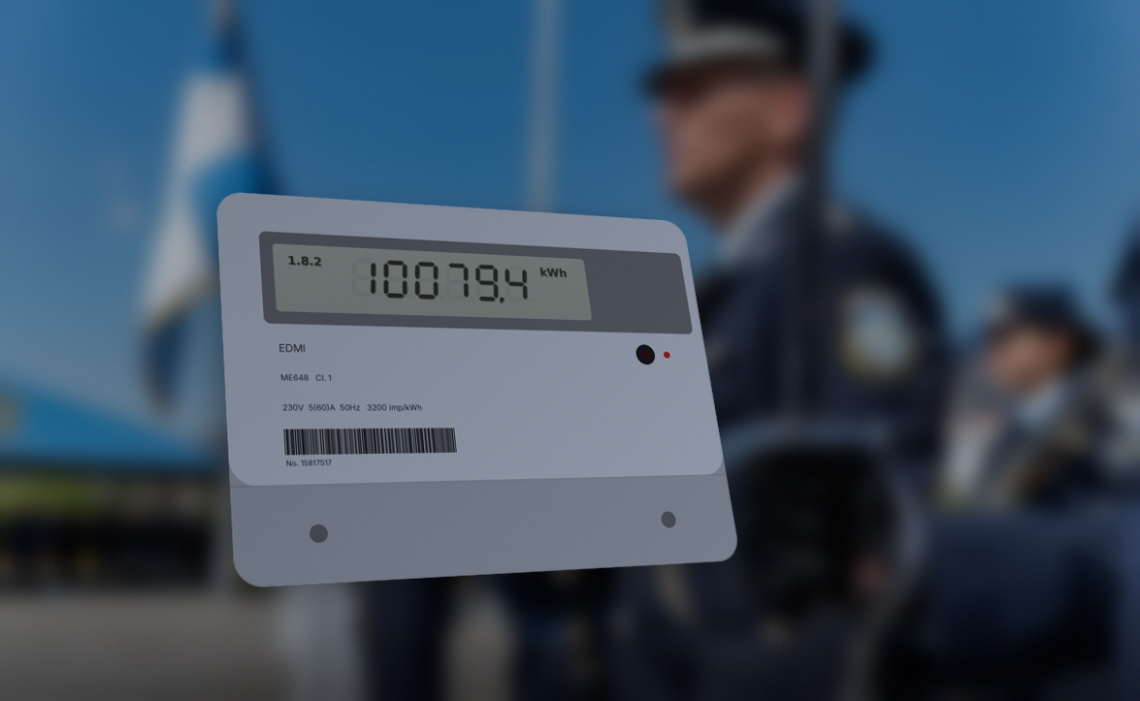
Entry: 10079.4 kWh
